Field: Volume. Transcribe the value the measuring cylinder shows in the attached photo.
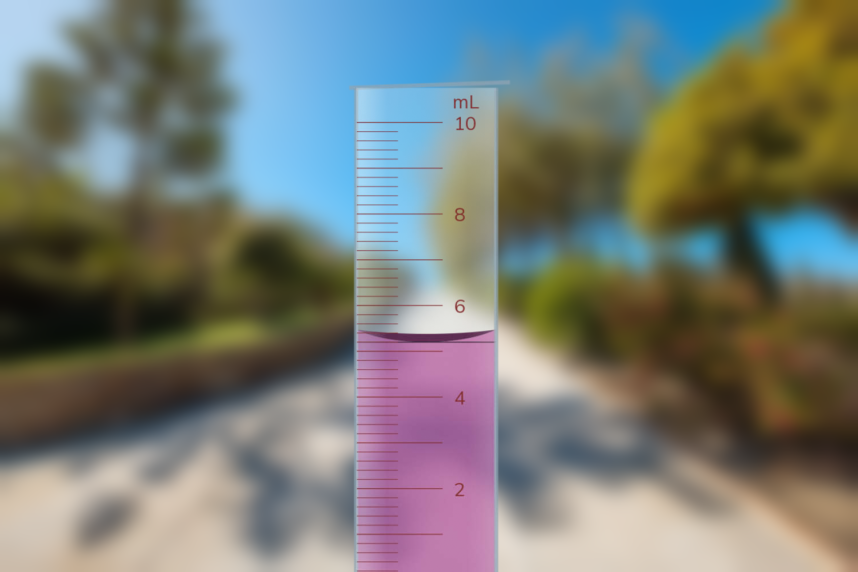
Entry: 5.2 mL
